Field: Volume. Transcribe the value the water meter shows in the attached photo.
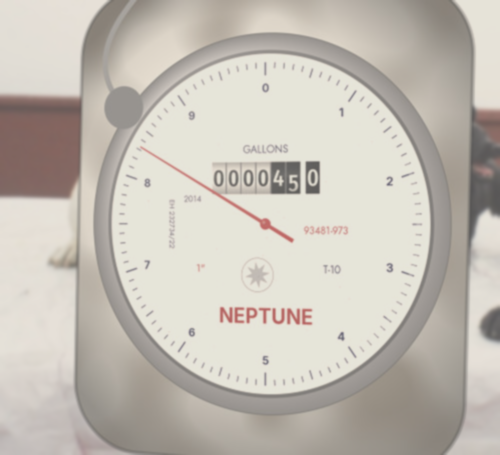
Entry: 448.3 gal
